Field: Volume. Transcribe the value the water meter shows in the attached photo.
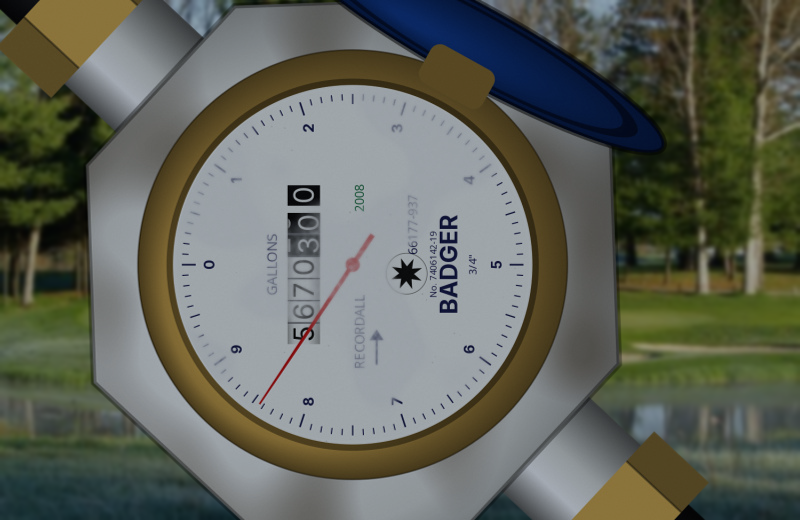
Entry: 5670298.4 gal
